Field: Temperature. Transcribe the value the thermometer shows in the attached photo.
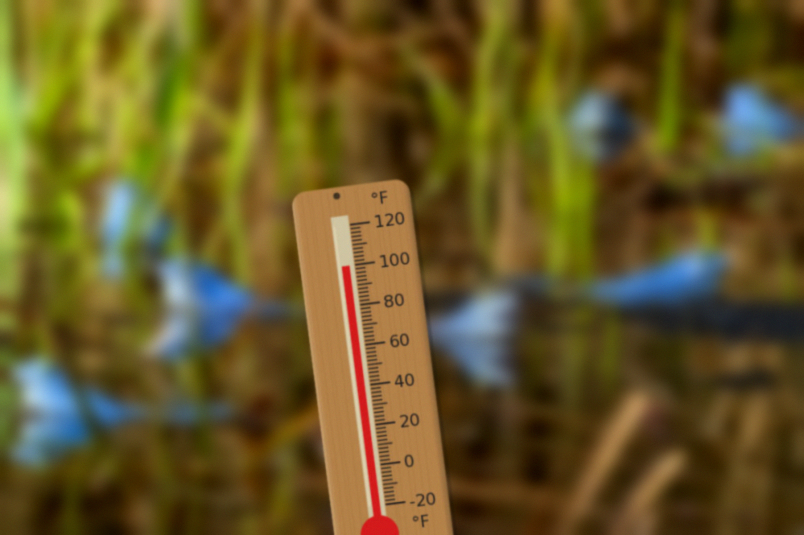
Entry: 100 °F
